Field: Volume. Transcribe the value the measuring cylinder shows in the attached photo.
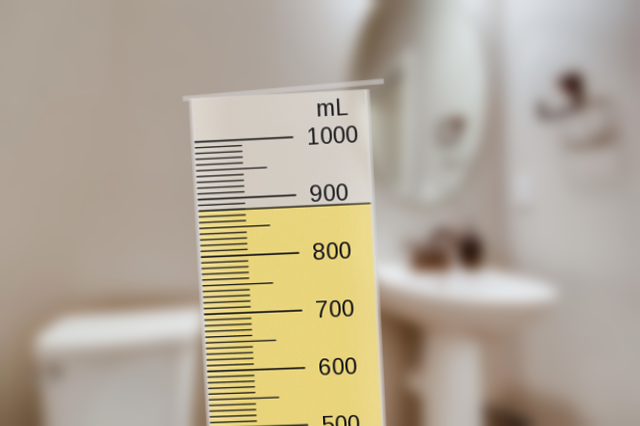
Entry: 880 mL
